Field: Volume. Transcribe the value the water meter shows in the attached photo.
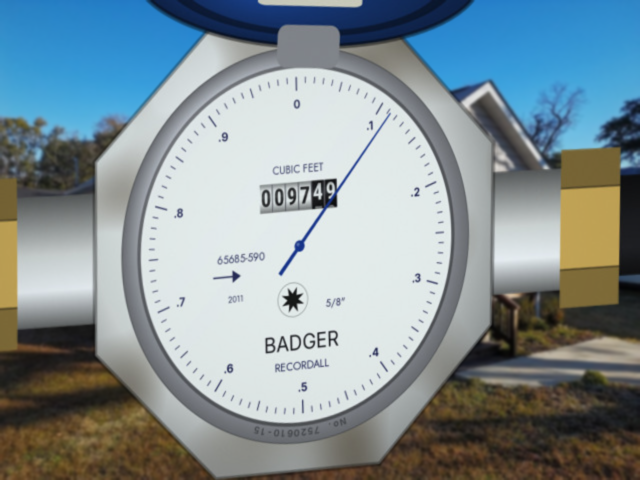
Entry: 9749.11 ft³
